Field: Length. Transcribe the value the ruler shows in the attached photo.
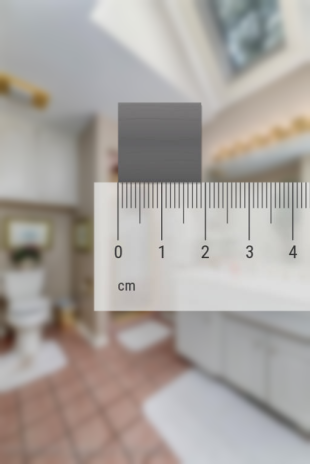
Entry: 1.9 cm
